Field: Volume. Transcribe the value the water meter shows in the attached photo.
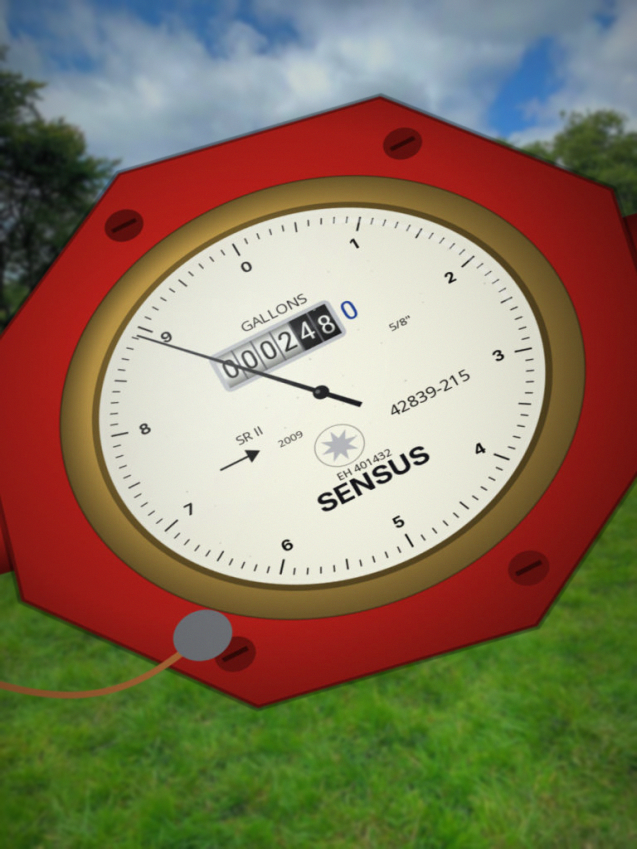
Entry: 2478.9 gal
